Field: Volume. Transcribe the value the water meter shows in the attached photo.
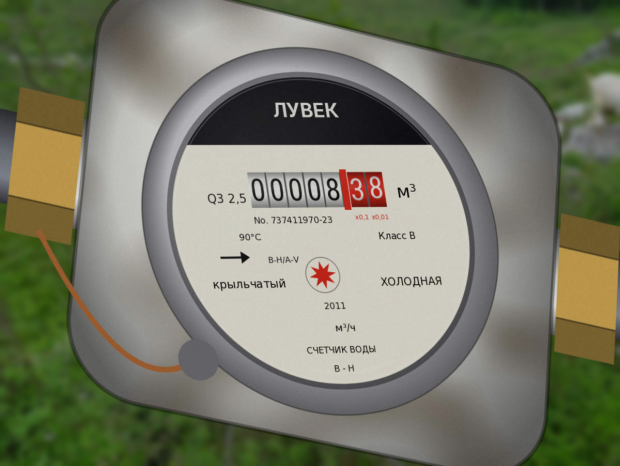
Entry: 8.38 m³
